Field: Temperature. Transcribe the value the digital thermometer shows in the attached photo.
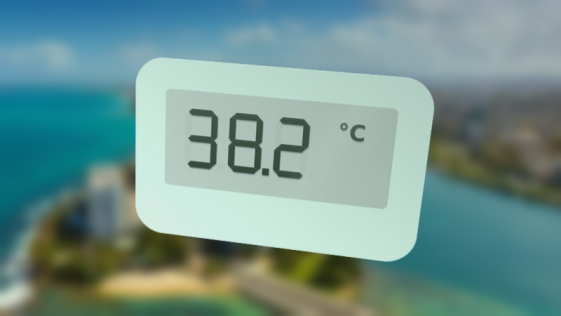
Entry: 38.2 °C
